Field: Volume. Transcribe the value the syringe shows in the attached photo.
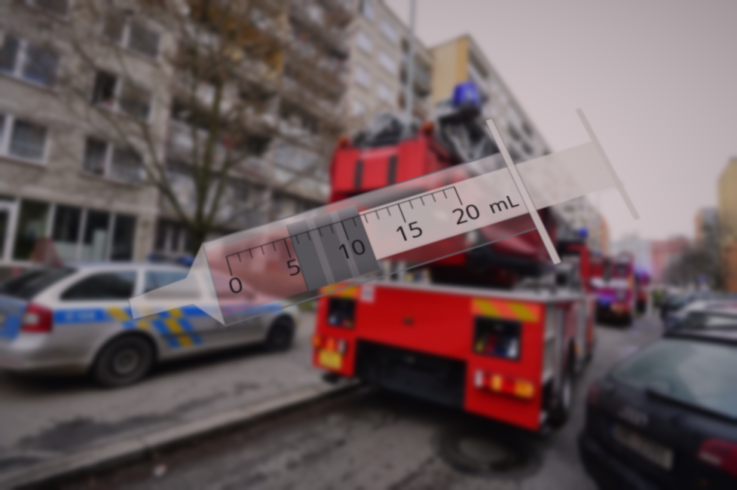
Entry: 5.5 mL
